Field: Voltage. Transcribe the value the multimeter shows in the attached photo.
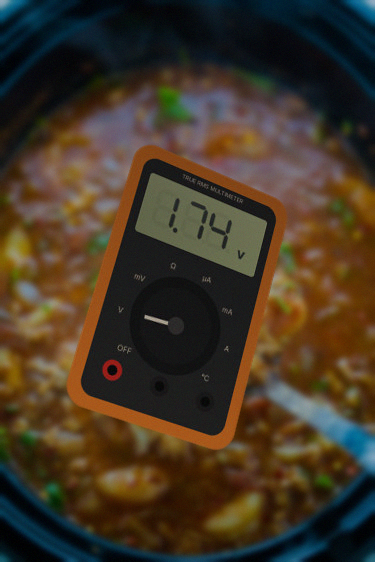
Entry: 1.74 V
